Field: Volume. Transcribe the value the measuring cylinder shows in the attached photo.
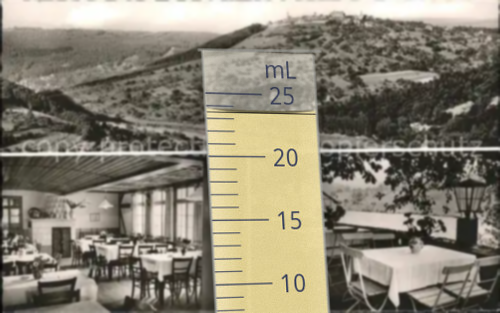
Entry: 23.5 mL
